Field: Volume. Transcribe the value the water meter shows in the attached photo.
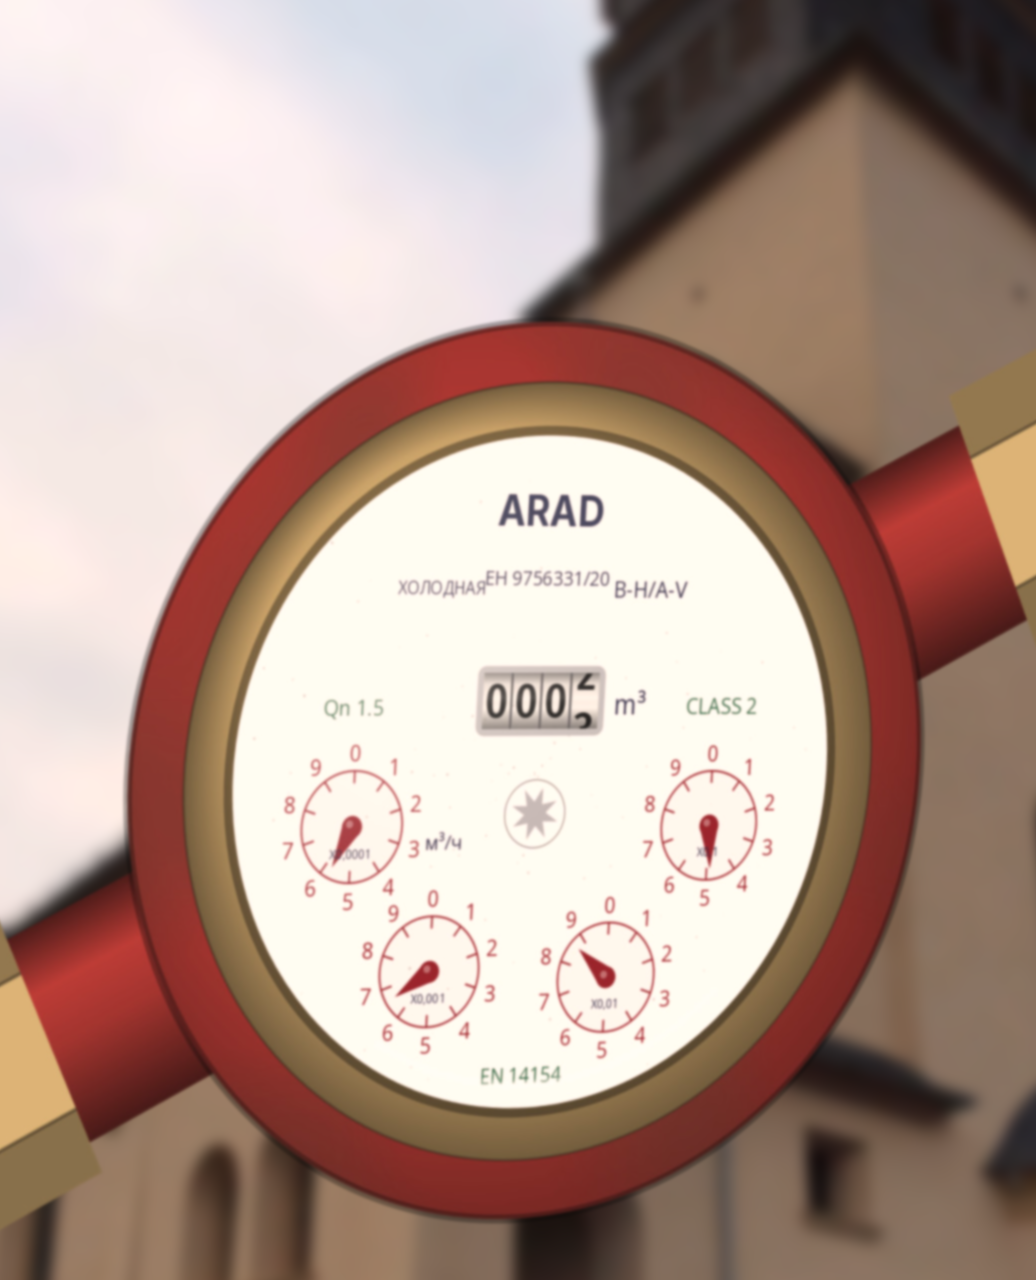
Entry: 2.4865 m³
